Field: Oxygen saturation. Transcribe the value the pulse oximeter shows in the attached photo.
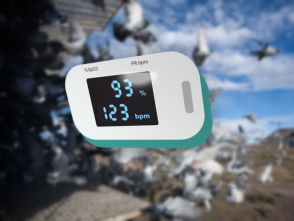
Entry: 93 %
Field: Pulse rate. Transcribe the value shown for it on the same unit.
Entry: 123 bpm
